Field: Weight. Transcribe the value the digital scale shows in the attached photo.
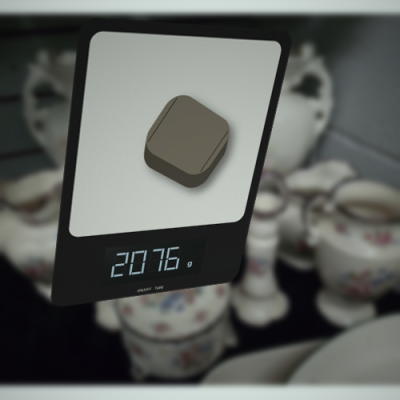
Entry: 2076 g
